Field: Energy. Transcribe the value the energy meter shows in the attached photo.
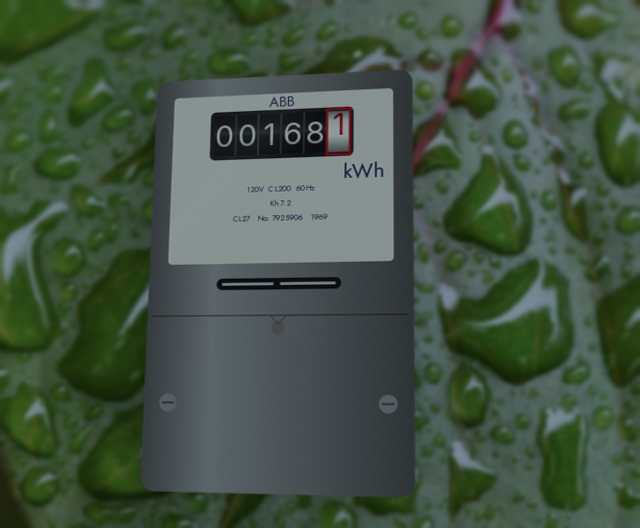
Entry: 168.1 kWh
